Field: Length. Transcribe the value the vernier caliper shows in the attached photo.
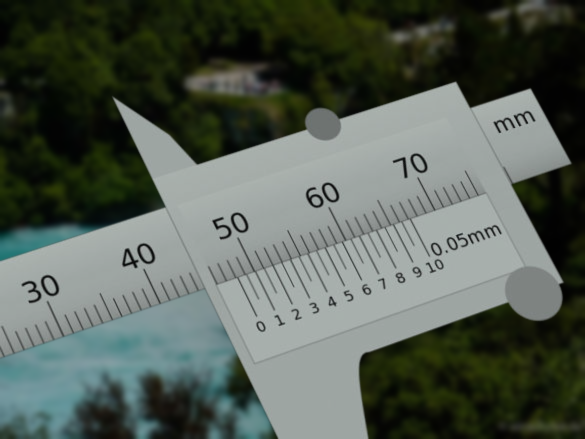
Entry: 48.2 mm
